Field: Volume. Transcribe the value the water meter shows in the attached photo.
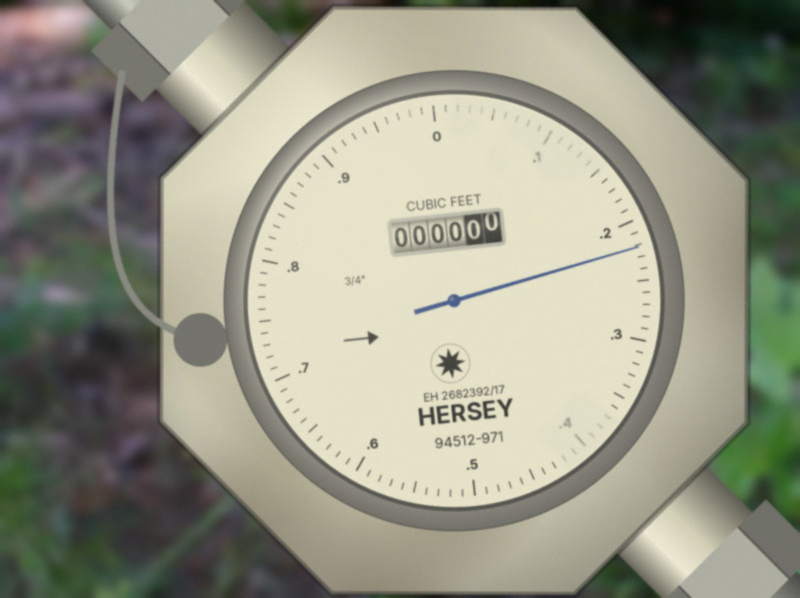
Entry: 0.22 ft³
